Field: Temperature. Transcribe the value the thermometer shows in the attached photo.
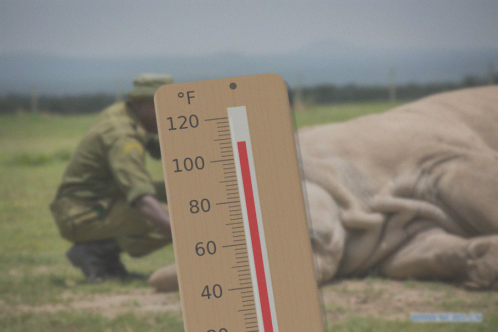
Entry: 108 °F
